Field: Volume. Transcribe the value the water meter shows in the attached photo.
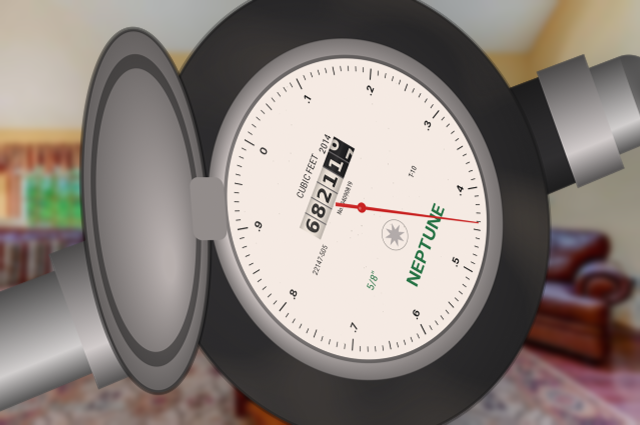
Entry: 682116.44 ft³
